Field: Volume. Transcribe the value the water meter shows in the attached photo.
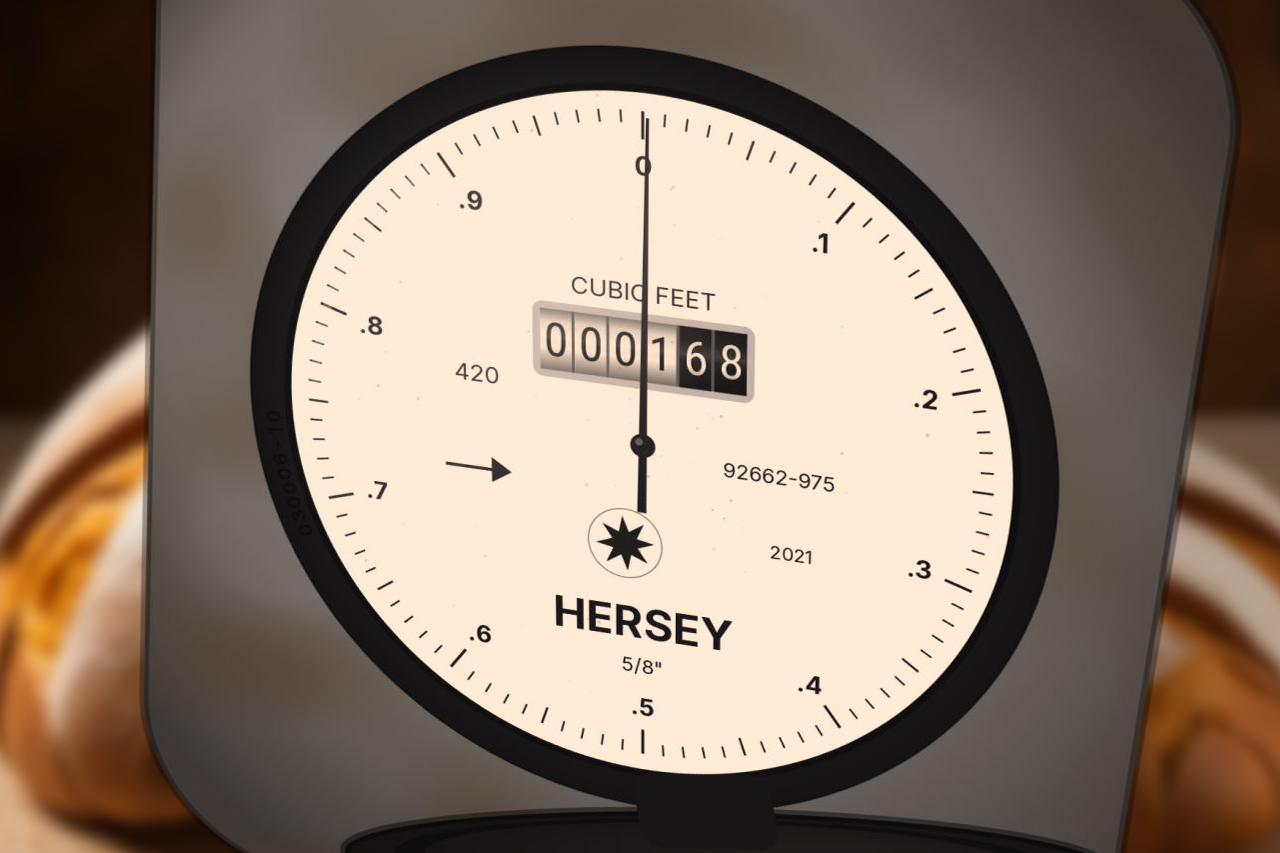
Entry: 168.00 ft³
